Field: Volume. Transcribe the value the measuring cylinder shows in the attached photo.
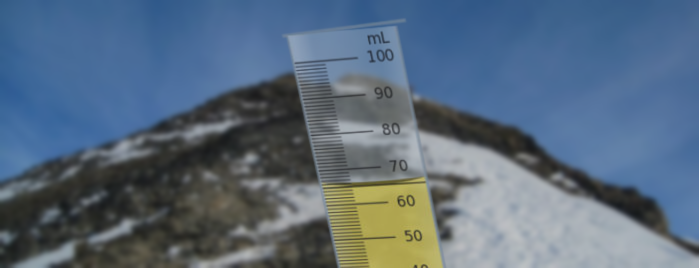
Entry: 65 mL
